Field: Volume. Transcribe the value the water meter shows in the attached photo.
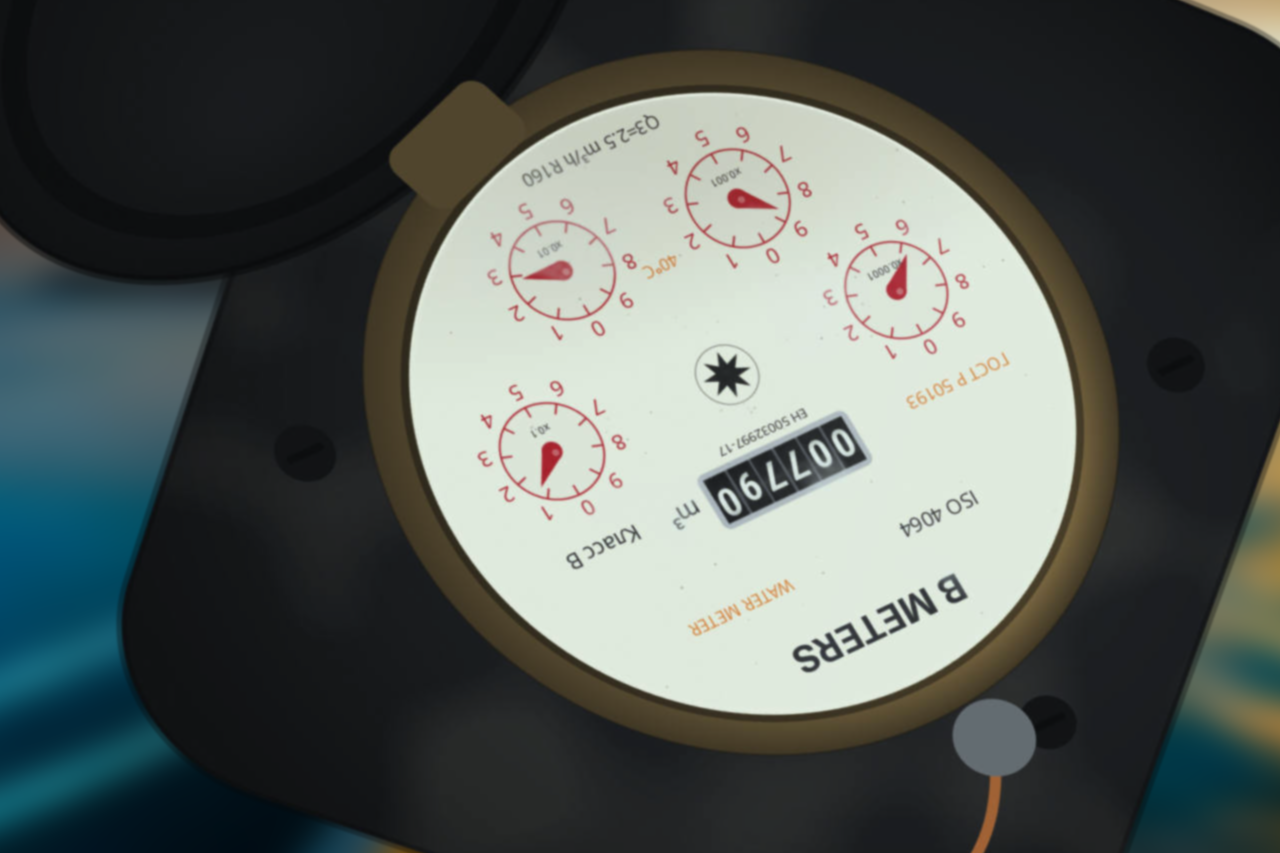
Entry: 7790.1286 m³
